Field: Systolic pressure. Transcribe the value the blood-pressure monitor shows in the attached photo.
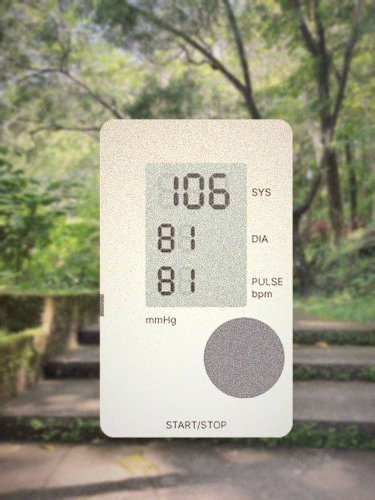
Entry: 106 mmHg
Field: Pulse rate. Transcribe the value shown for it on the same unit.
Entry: 81 bpm
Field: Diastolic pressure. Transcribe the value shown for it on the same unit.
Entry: 81 mmHg
